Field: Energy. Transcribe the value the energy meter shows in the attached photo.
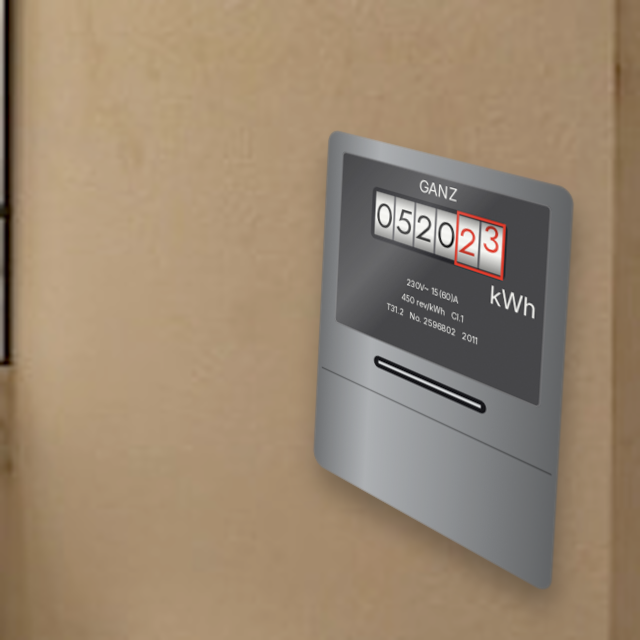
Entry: 520.23 kWh
